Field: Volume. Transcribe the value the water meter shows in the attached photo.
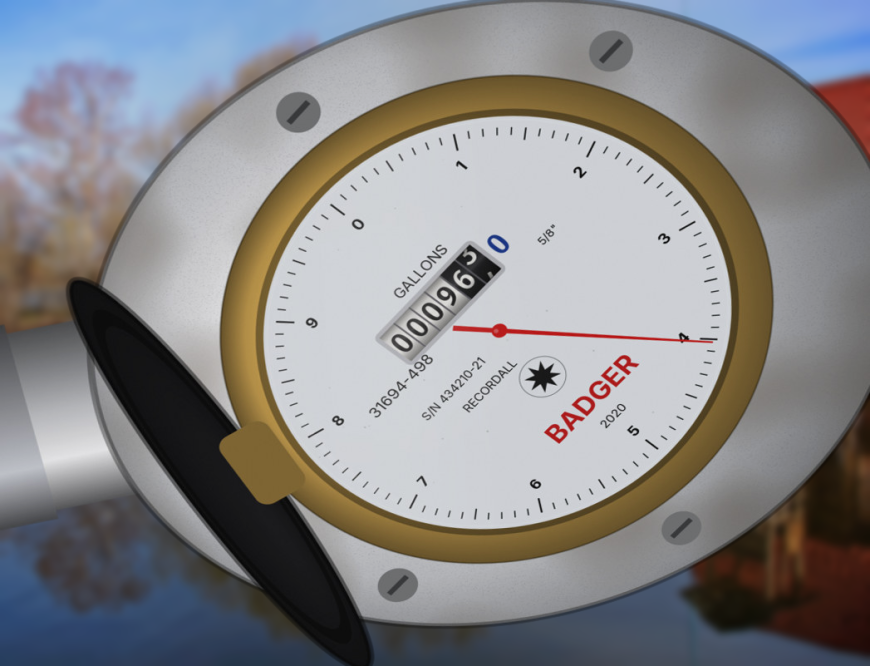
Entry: 9634.0 gal
